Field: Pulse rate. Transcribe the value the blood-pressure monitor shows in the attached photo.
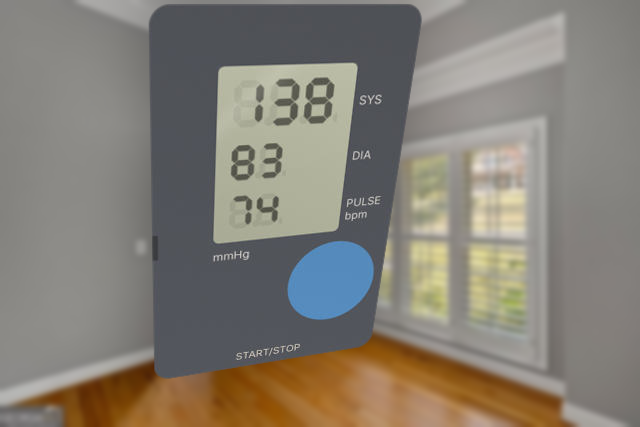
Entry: 74 bpm
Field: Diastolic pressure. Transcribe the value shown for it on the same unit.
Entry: 83 mmHg
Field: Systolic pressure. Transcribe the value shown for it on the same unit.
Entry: 138 mmHg
